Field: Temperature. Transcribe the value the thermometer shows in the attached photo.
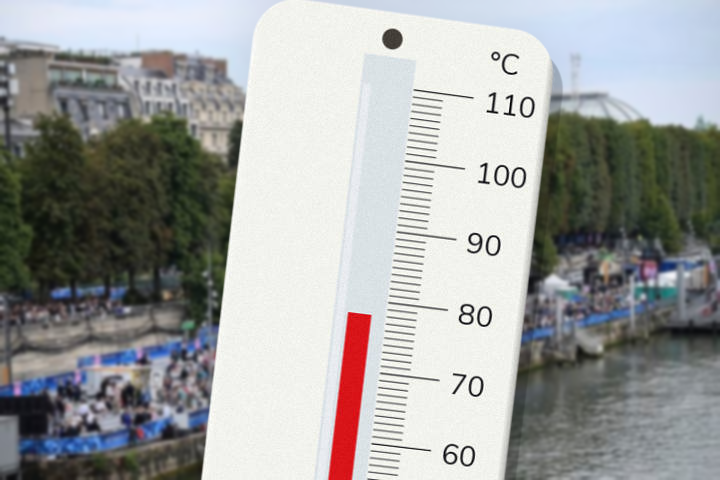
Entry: 78 °C
